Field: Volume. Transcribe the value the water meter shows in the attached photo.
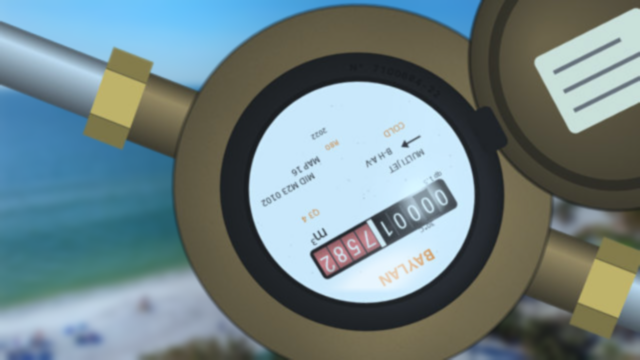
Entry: 1.7582 m³
